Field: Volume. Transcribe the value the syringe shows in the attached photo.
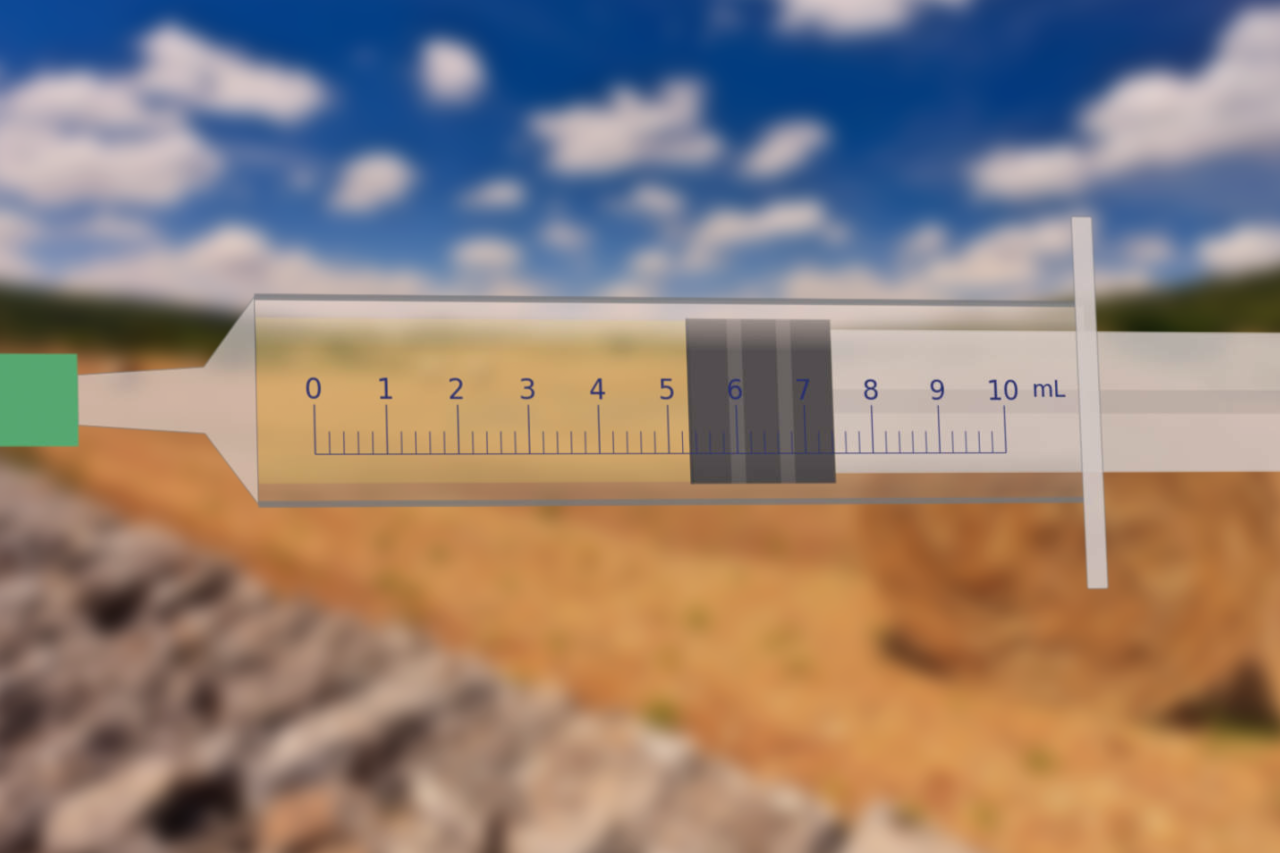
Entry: 5.3 mL
